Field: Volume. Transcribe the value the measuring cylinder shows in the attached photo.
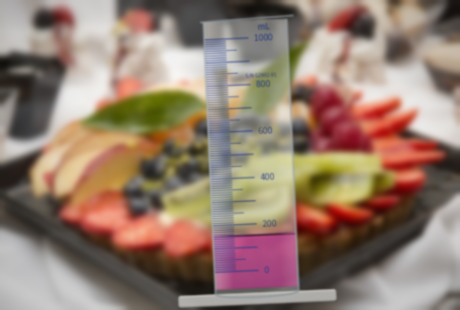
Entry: 150 mL
